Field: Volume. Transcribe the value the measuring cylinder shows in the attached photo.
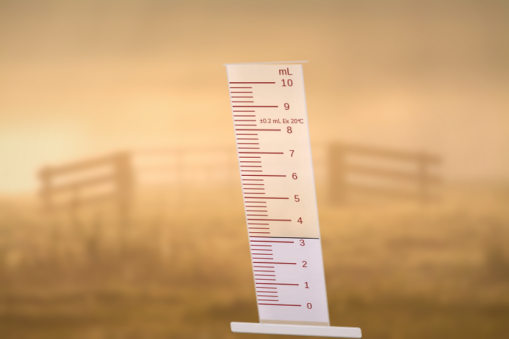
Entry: 3.2 mL
